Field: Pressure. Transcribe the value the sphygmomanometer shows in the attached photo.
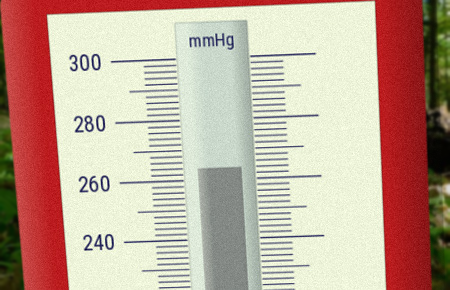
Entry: 264 mmHg
